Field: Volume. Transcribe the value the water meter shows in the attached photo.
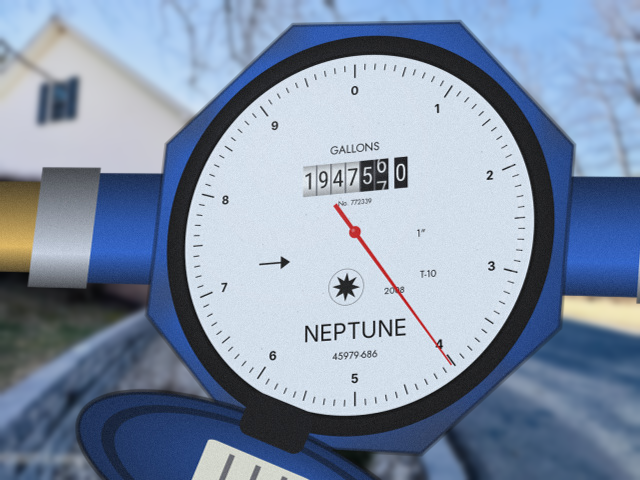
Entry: 1947564.0 gal
